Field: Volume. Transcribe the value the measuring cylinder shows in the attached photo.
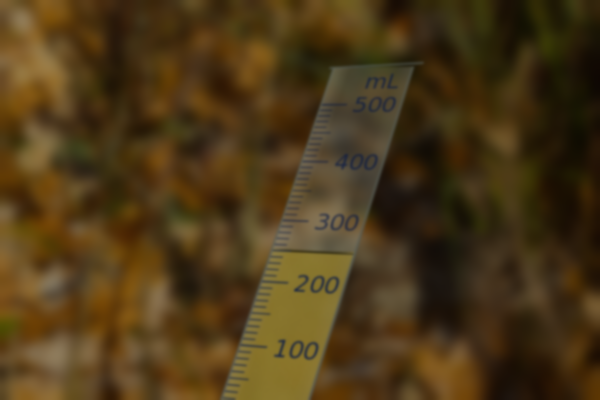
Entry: 250 mL
